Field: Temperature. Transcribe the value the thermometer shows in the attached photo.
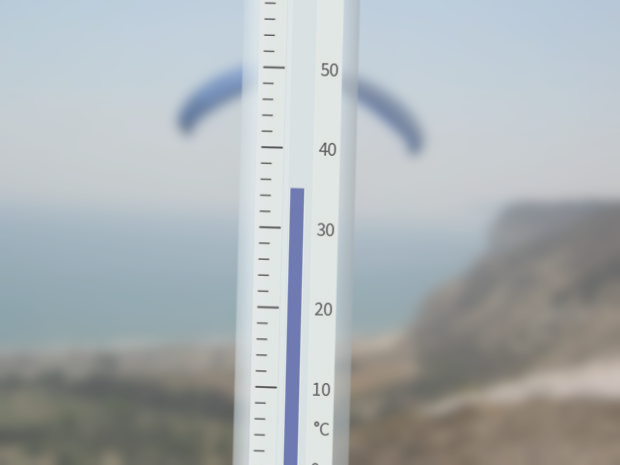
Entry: 35 °C
